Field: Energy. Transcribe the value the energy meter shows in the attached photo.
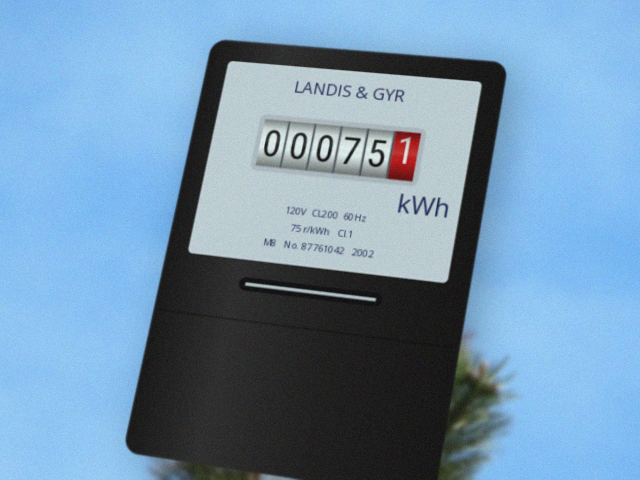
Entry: 75.1 kWh
